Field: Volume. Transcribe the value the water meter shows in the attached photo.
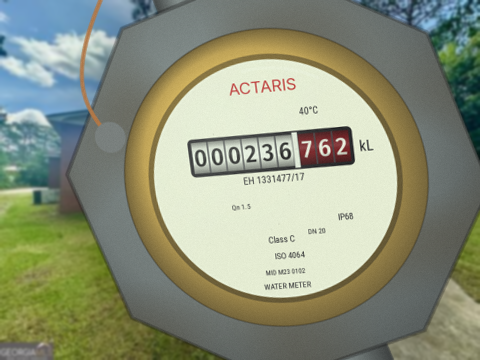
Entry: 236.762 kL
